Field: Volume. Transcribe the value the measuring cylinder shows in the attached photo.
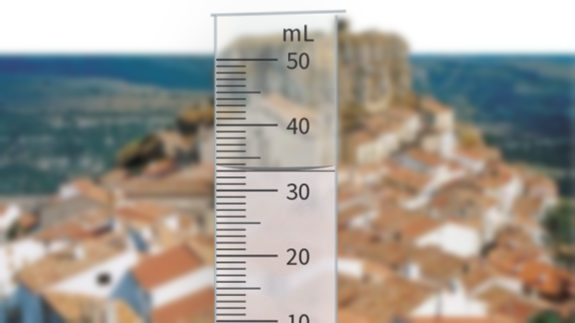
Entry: 33 mL
